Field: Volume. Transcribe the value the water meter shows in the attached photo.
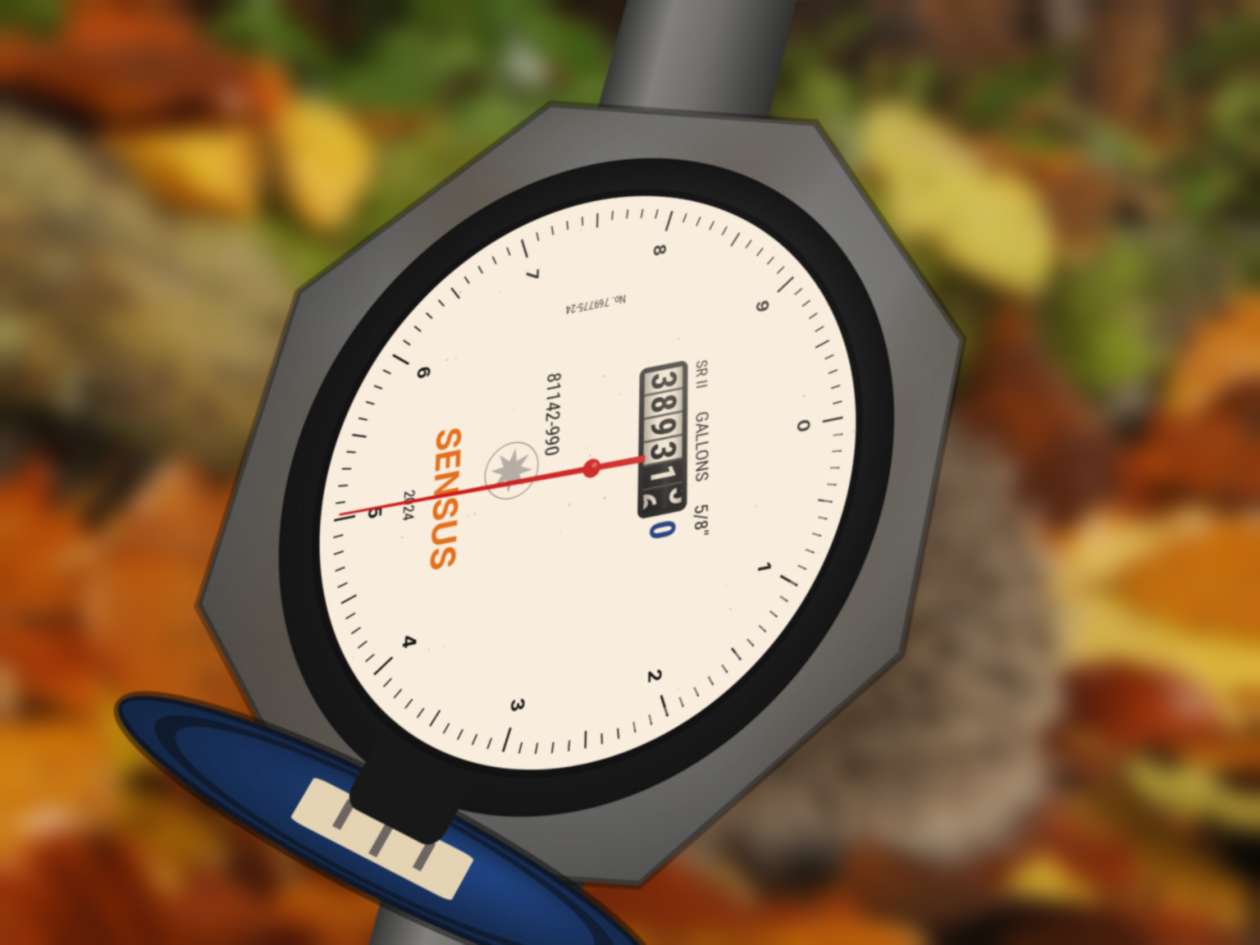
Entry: 3893155.0 gal
